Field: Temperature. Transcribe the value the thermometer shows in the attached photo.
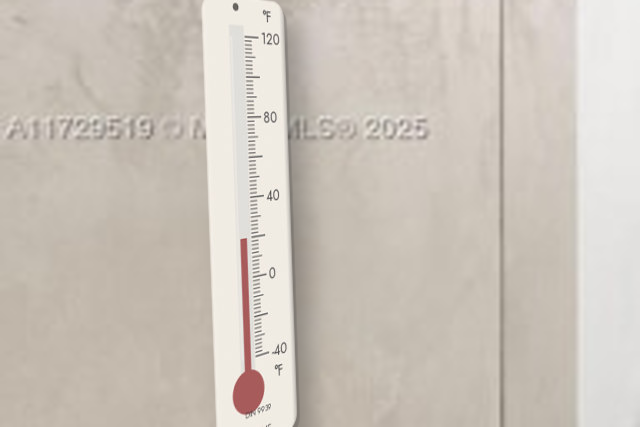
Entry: 20 °F
